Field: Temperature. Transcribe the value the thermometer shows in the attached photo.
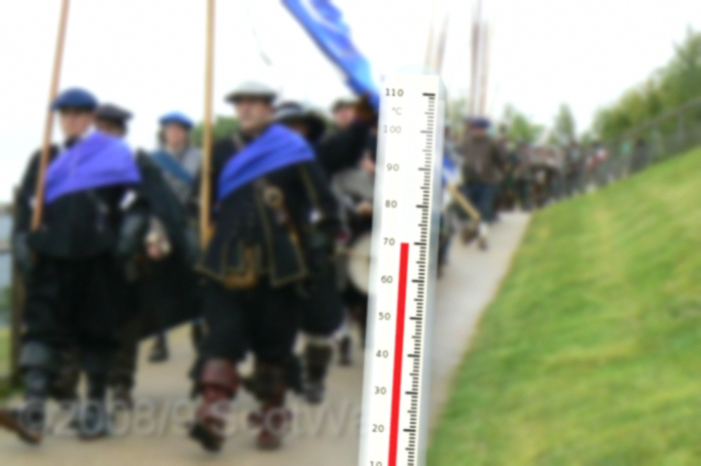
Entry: 70 °C
